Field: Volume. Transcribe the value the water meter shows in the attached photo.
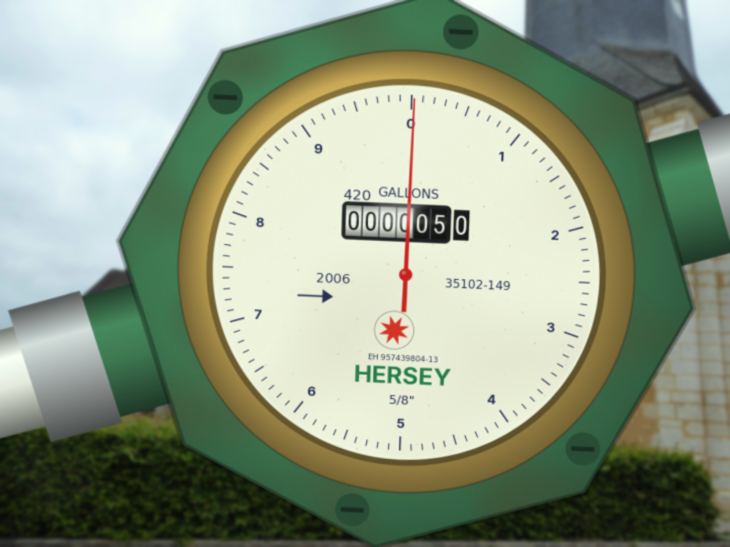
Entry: 50.0 gal
